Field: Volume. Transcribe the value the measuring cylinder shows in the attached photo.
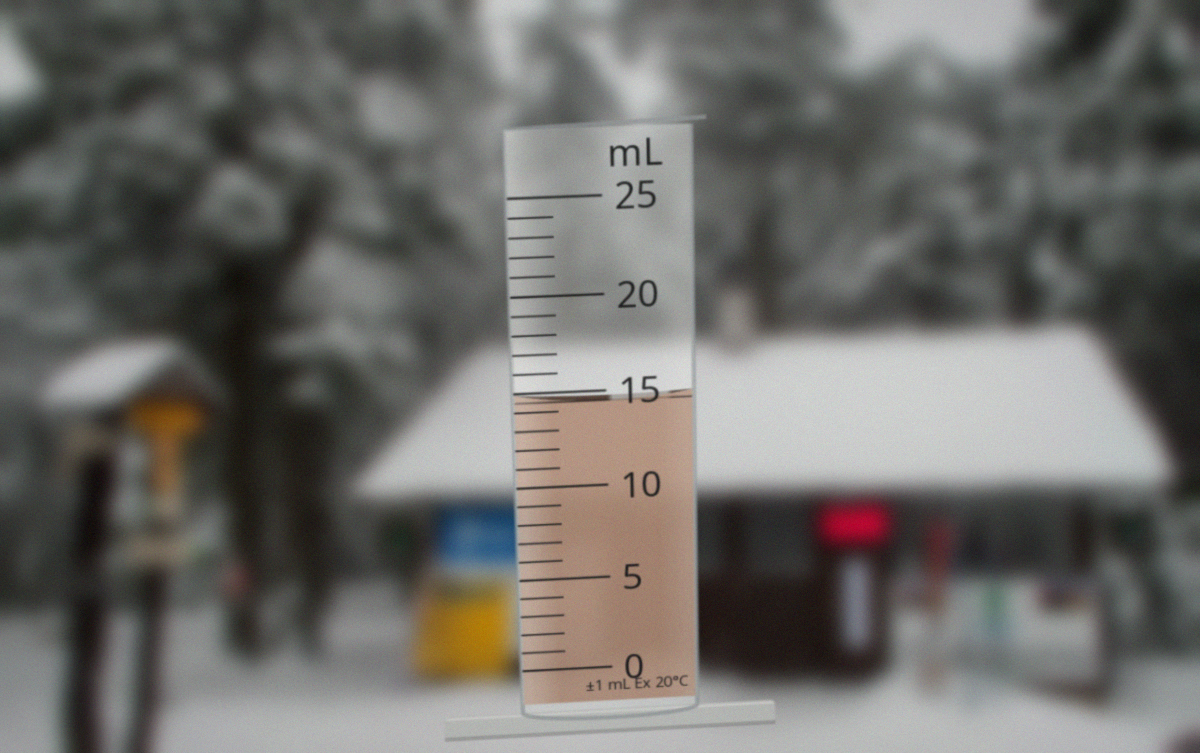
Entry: 14.5 mL
